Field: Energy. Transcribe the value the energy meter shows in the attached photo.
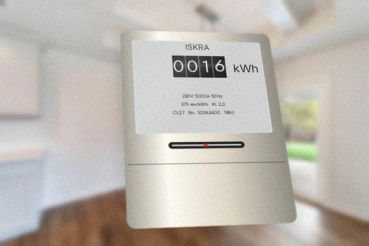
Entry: 16 kWh
